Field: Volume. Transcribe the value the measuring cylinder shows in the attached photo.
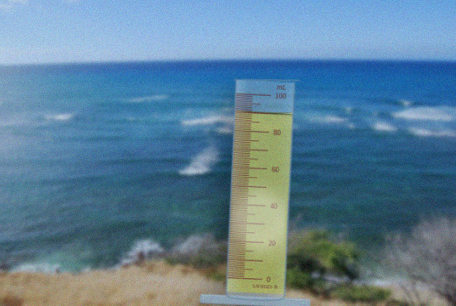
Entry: 90 mL
